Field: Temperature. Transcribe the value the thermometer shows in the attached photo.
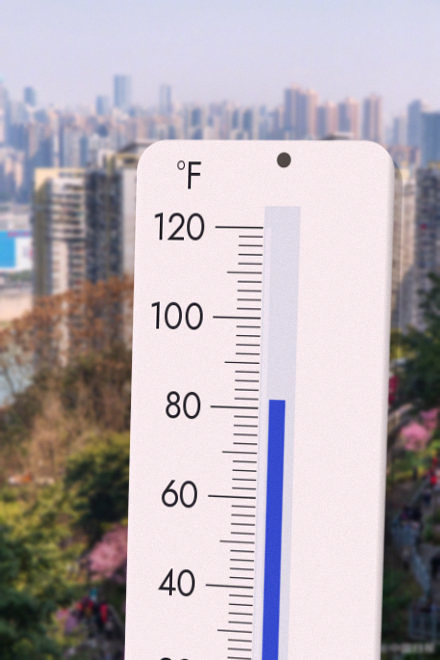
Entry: 82 °F
